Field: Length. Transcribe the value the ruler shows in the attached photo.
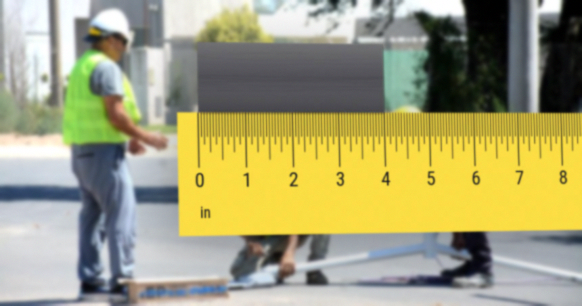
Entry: 4 in
